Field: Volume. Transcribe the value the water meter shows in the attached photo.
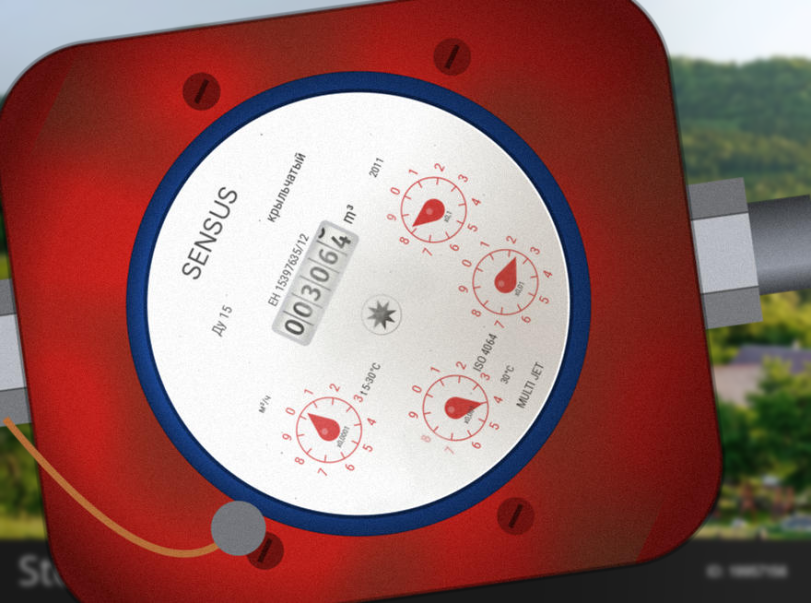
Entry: 3063.8240 m³
